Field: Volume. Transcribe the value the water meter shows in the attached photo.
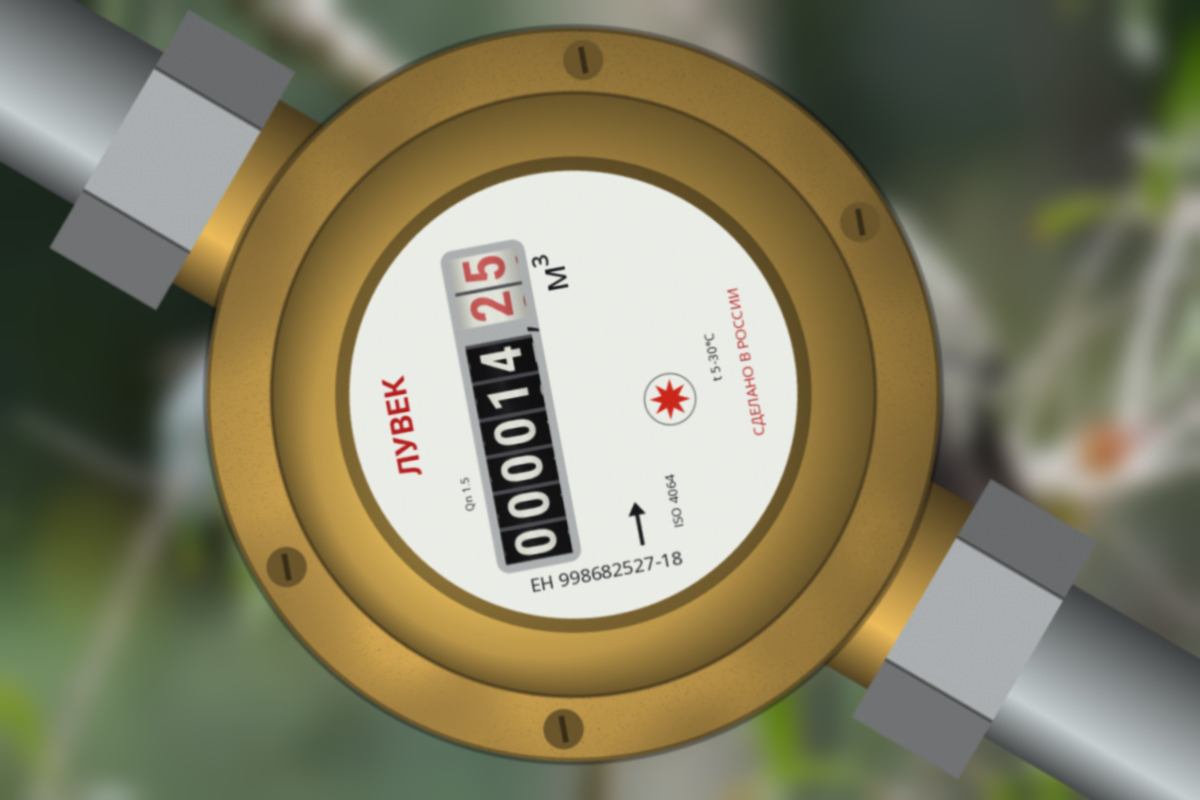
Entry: 14.25 m³
